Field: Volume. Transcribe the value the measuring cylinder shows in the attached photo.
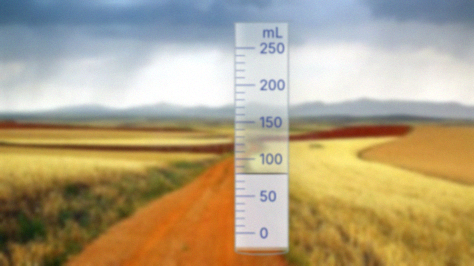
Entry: 80 mL
